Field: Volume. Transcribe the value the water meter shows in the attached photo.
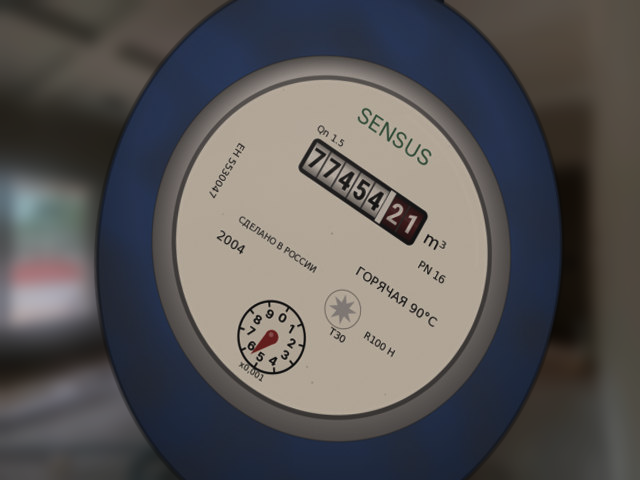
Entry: 77454.215 m³
